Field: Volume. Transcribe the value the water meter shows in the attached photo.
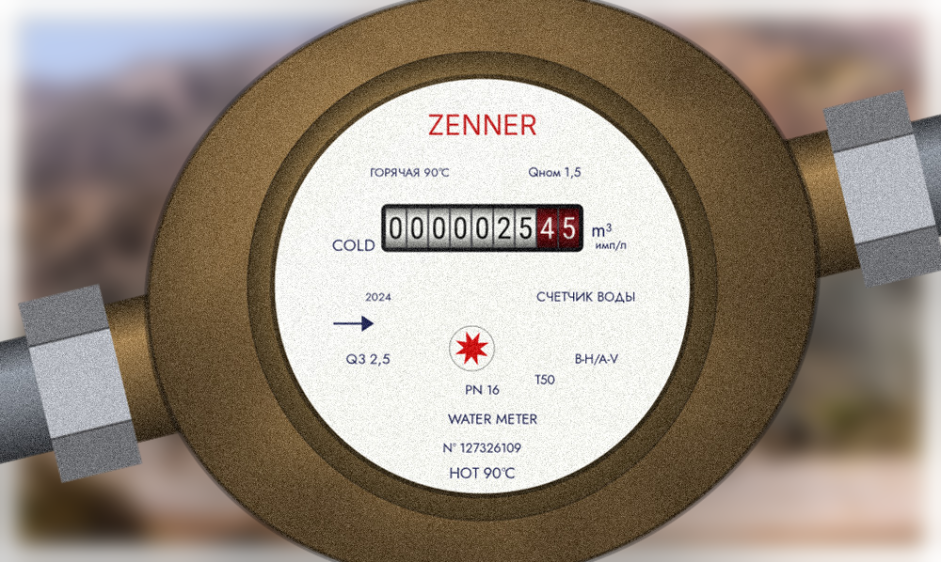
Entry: 25.45 m³
